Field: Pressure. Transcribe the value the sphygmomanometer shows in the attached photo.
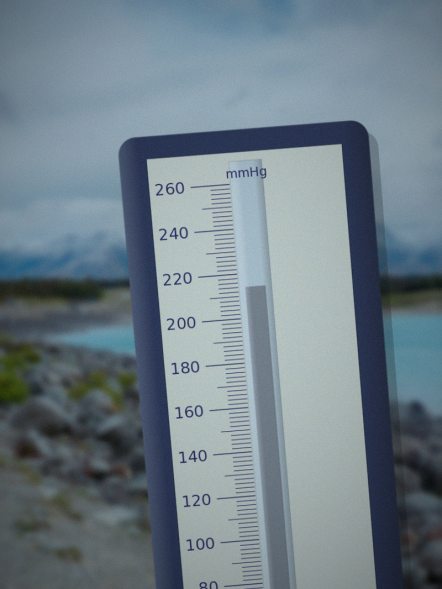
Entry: 214 mmHg
